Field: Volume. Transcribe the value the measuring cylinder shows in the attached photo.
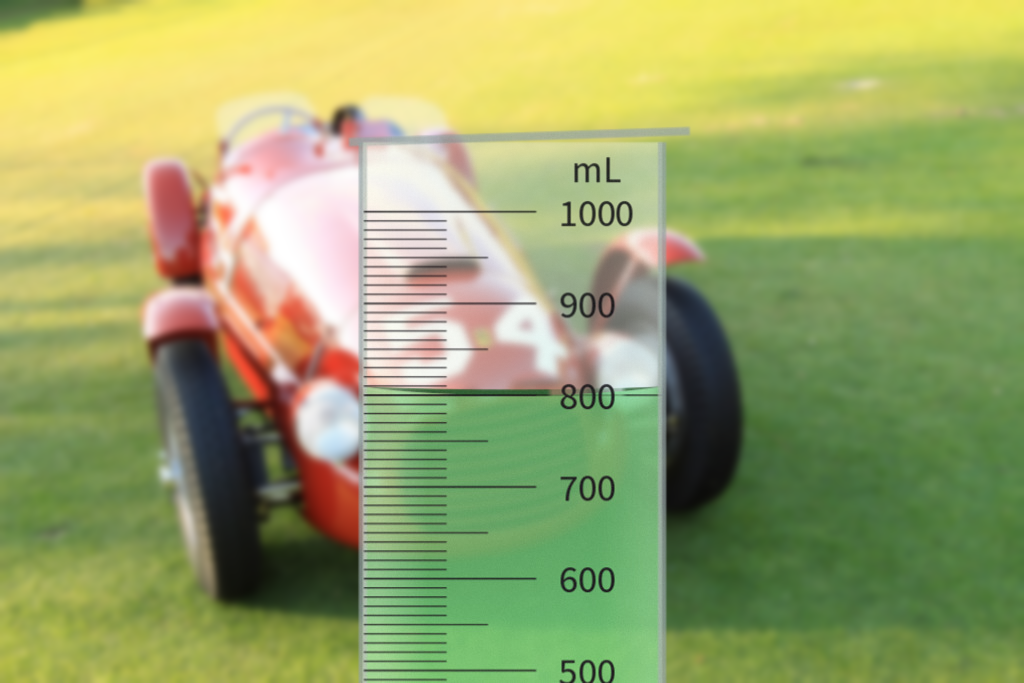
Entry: 800 mL
